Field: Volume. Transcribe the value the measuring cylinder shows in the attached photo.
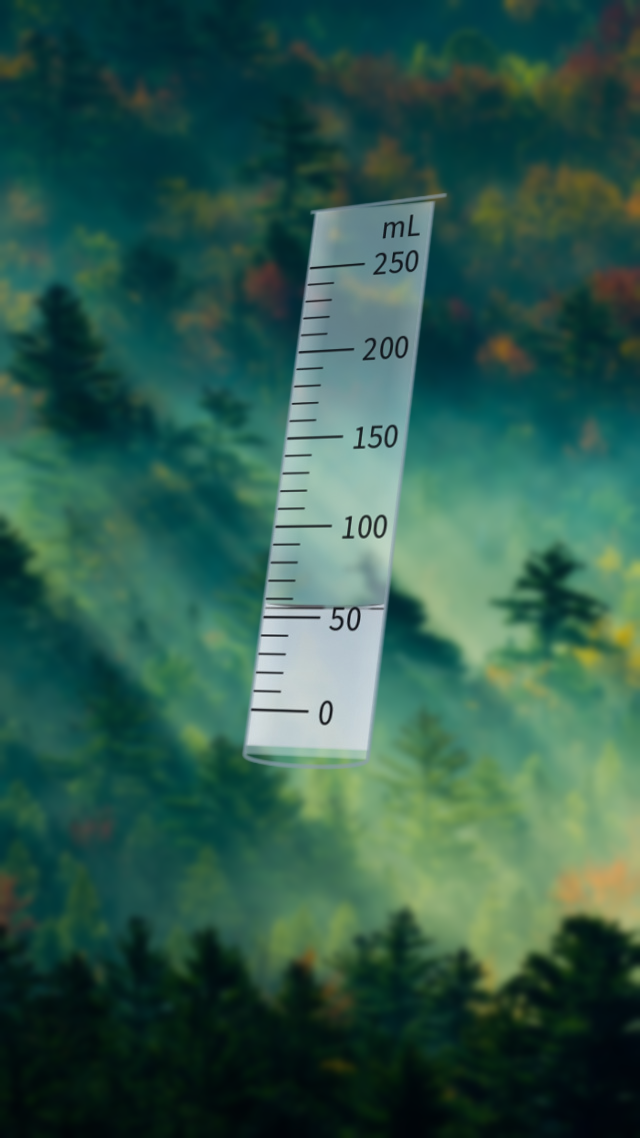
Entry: 55 mL
